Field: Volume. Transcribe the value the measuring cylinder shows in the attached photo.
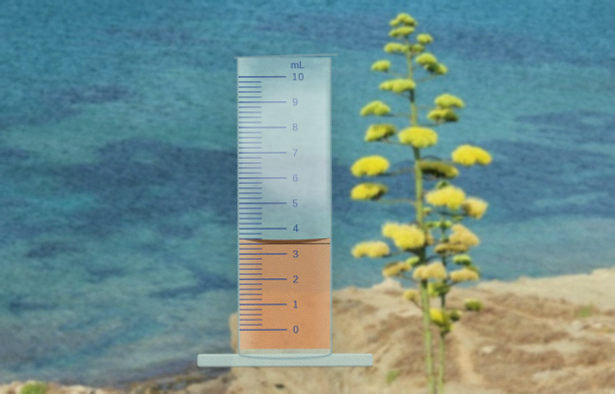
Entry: 3.4 mL
